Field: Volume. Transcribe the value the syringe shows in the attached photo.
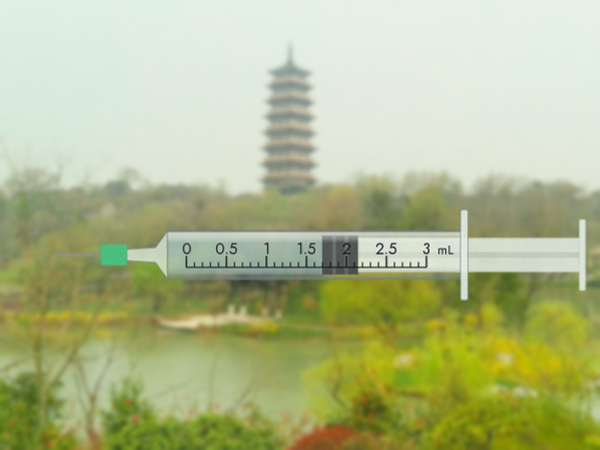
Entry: 1.7 mL
